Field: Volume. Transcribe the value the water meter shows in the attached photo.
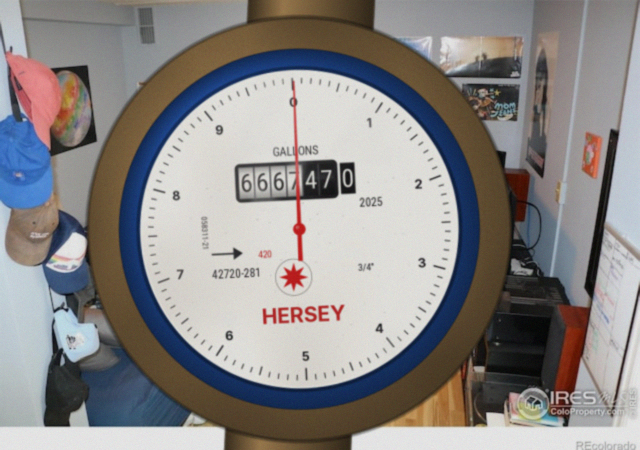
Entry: 6667470.0 gal
